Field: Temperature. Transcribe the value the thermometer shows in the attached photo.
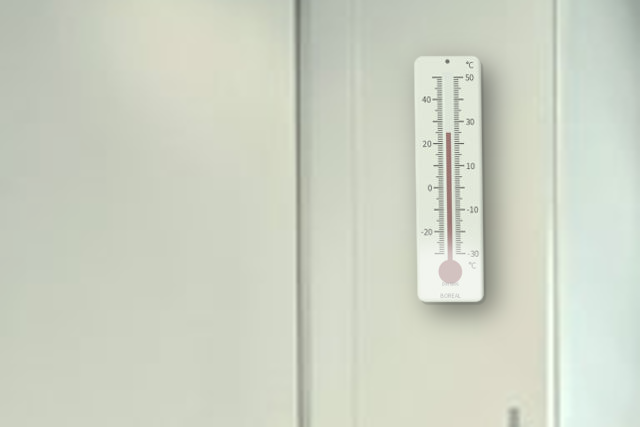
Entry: 25 °C
